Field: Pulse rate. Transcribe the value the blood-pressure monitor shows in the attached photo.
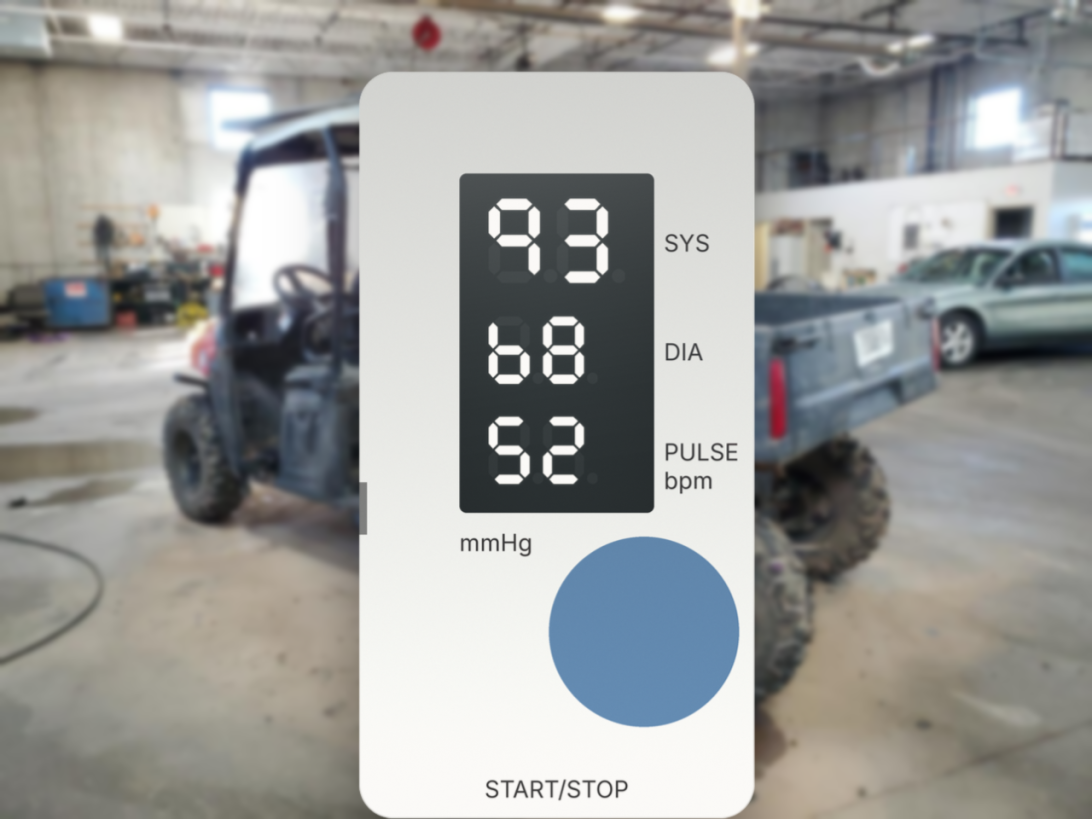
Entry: 52 bpm
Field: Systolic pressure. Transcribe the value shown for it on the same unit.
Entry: 93 mmHg
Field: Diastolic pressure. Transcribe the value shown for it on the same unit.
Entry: 68 mmHg
